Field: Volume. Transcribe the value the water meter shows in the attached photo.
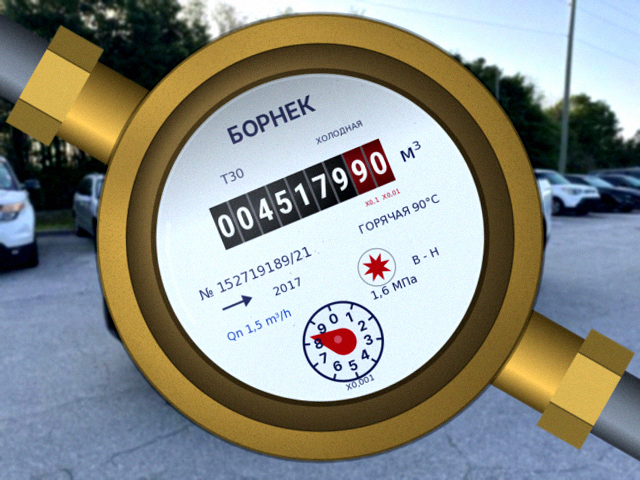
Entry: 45179.908 m³
